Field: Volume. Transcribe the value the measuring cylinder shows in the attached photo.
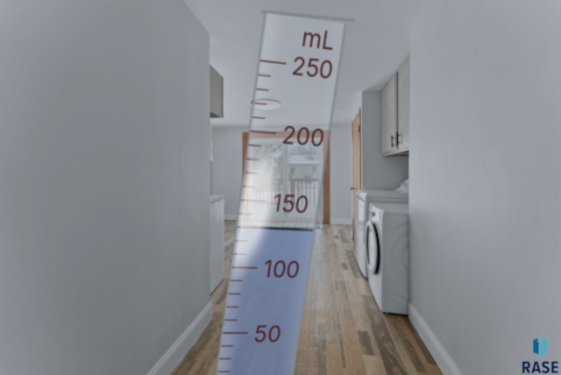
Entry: 130 mL
